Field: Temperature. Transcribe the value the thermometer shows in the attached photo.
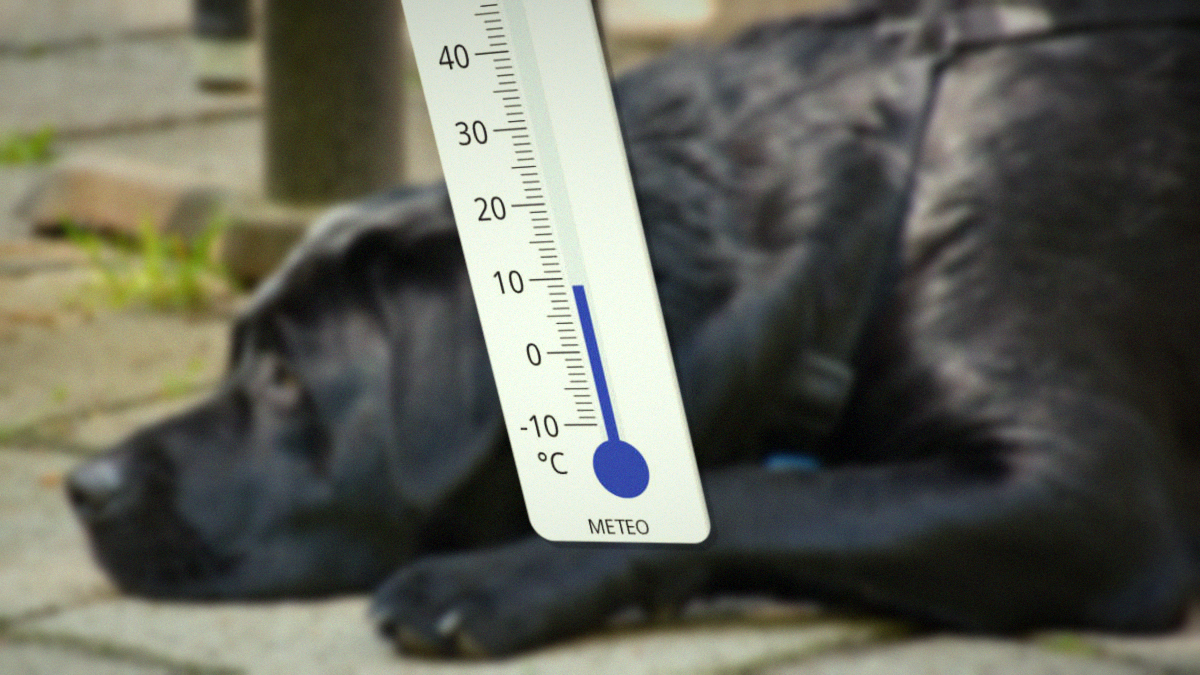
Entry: 9 °C
